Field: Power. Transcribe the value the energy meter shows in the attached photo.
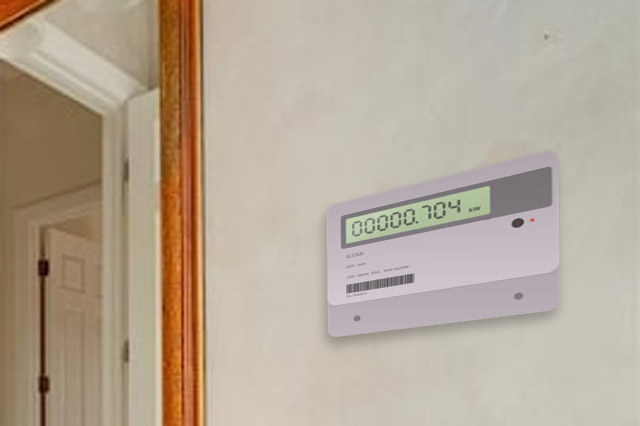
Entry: 0.704 kW
